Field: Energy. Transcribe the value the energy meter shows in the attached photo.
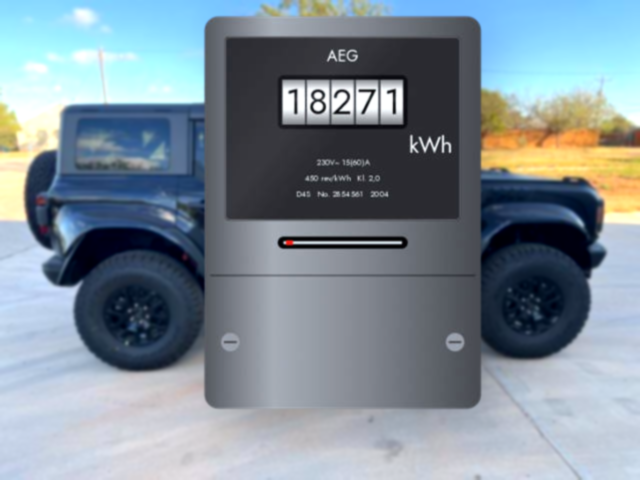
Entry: 18271 kWh
